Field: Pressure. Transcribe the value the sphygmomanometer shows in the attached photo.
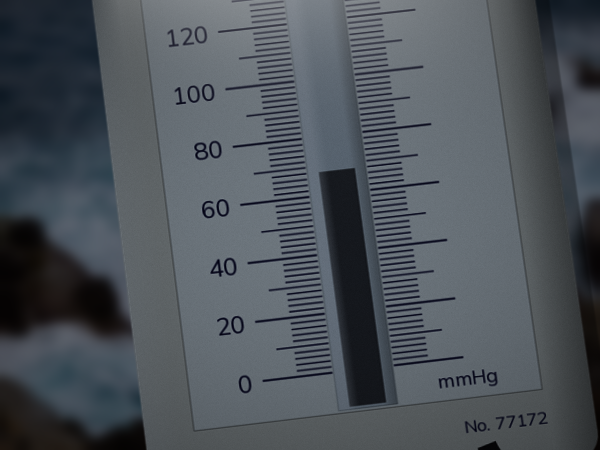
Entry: 68 mmHg
